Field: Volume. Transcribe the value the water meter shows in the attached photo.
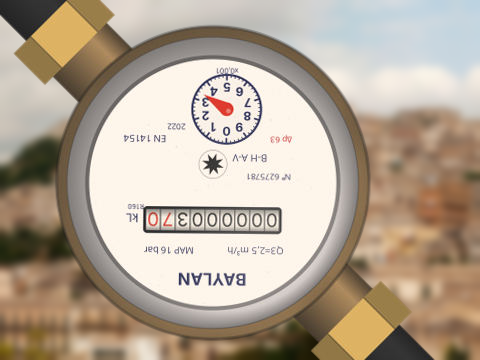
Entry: 3.703 kL
